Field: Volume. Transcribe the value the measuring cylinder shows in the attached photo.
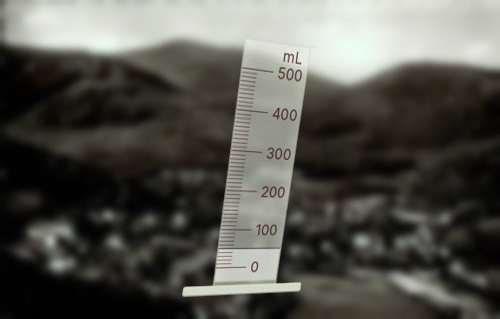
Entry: 50 mL
